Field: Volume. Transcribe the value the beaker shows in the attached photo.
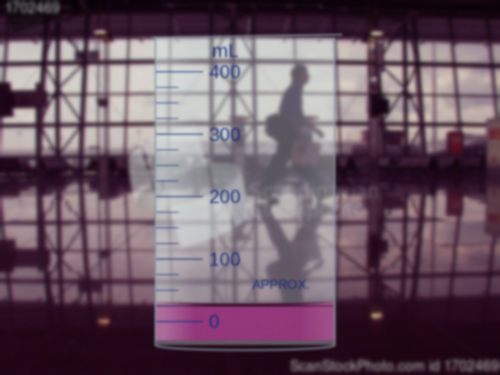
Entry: 25 mL
